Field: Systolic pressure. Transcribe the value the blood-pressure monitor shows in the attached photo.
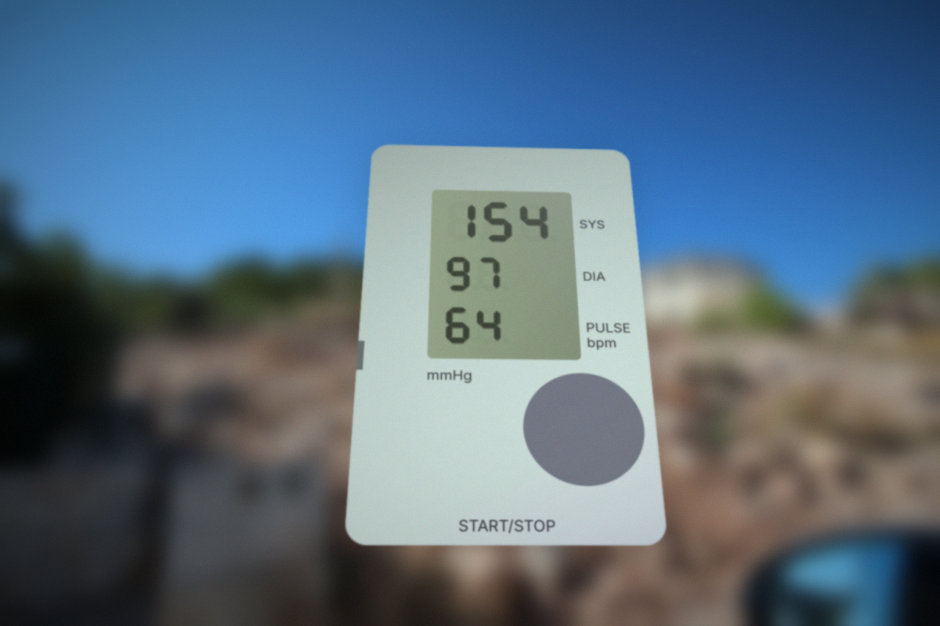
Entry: 154 mmHg
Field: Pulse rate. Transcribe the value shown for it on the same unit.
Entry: 64 bpm
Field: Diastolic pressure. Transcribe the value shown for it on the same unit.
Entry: 97 mmHg
